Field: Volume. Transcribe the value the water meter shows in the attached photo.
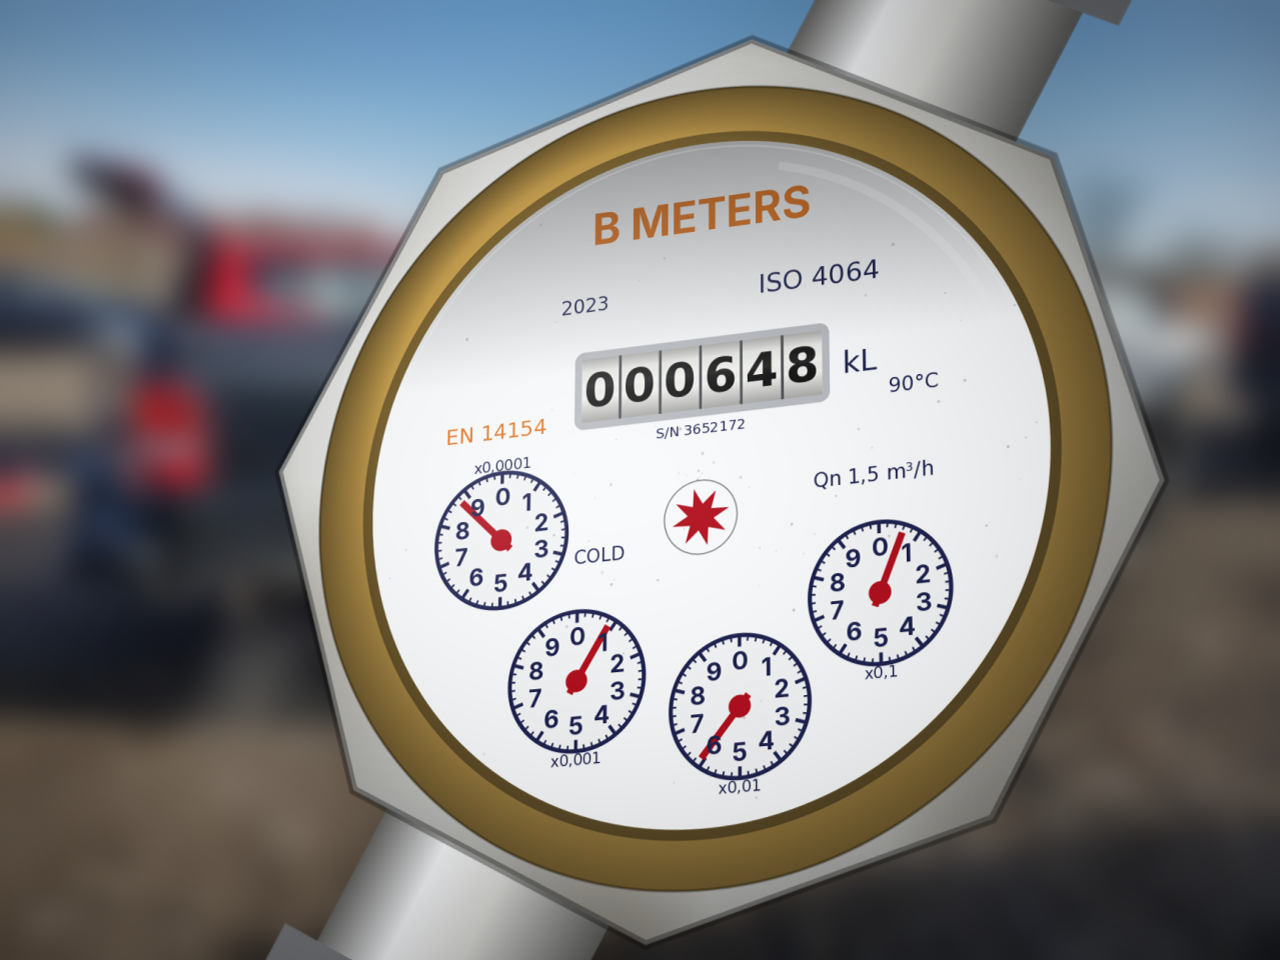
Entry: 648.0608 kL
